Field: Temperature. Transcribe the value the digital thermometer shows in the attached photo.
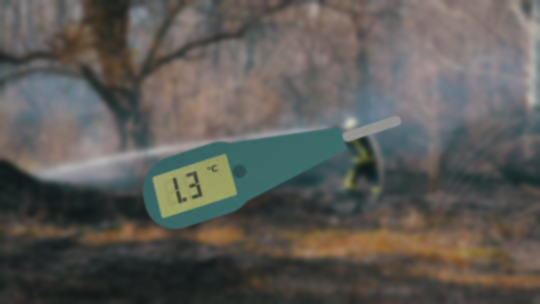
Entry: 1.3 °C
